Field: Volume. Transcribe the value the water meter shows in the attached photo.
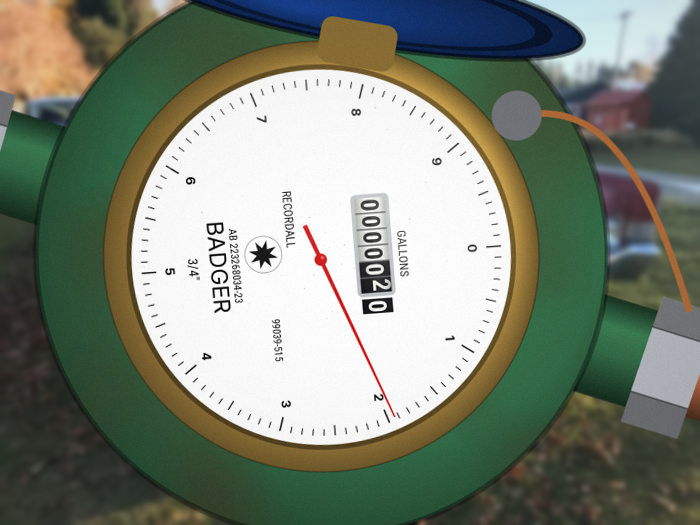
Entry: 21.9 gal
